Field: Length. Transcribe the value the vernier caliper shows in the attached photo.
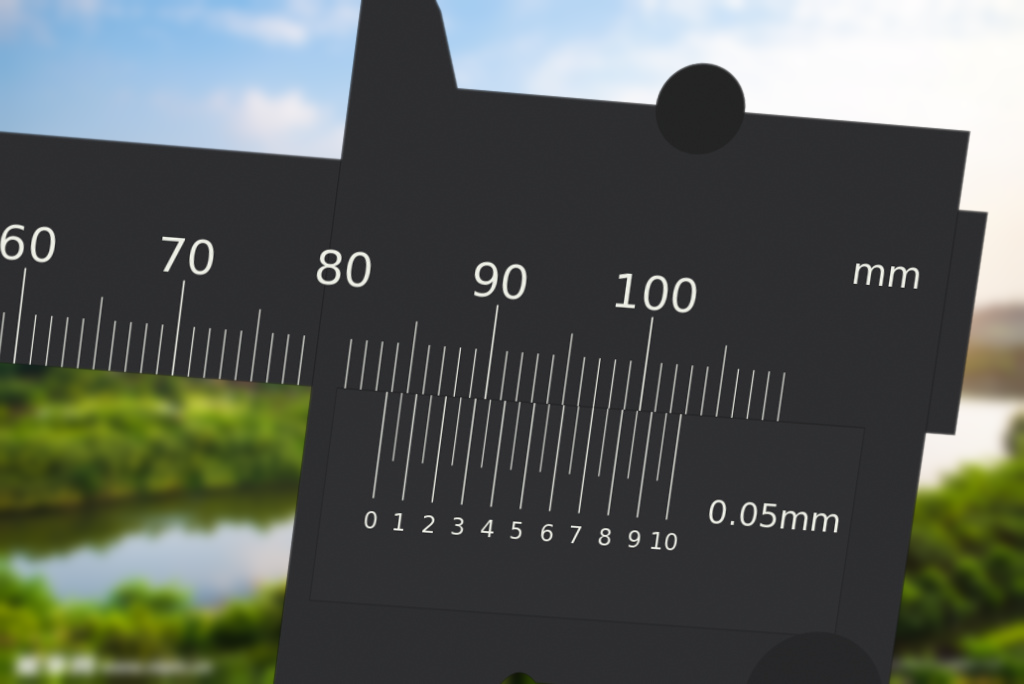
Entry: 83.7 mm
